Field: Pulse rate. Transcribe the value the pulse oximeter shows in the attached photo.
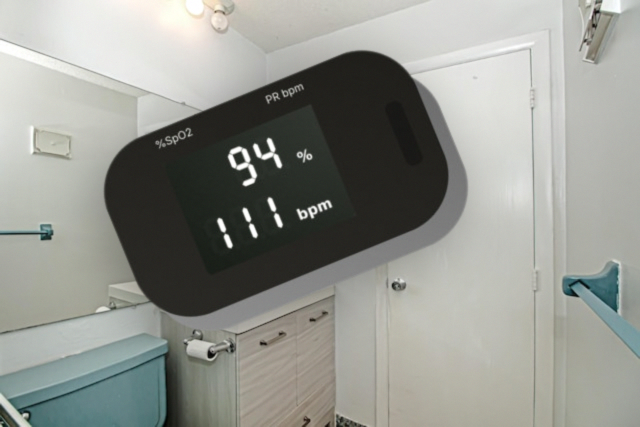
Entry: 111 bpm
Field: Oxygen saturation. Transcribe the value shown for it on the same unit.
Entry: 94 %
